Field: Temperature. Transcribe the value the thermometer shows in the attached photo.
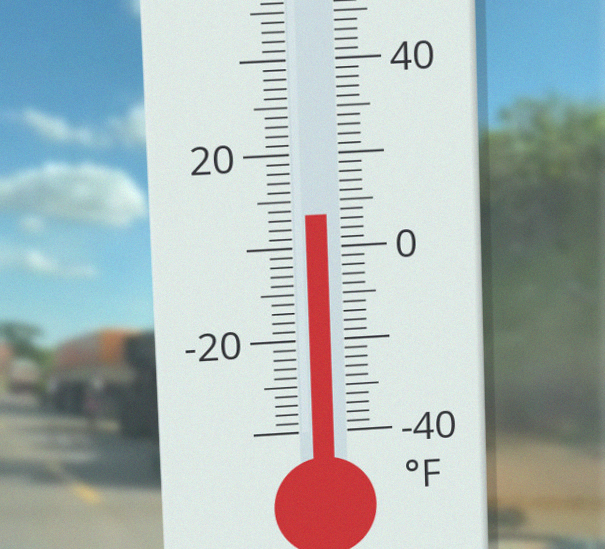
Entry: 7 °F
